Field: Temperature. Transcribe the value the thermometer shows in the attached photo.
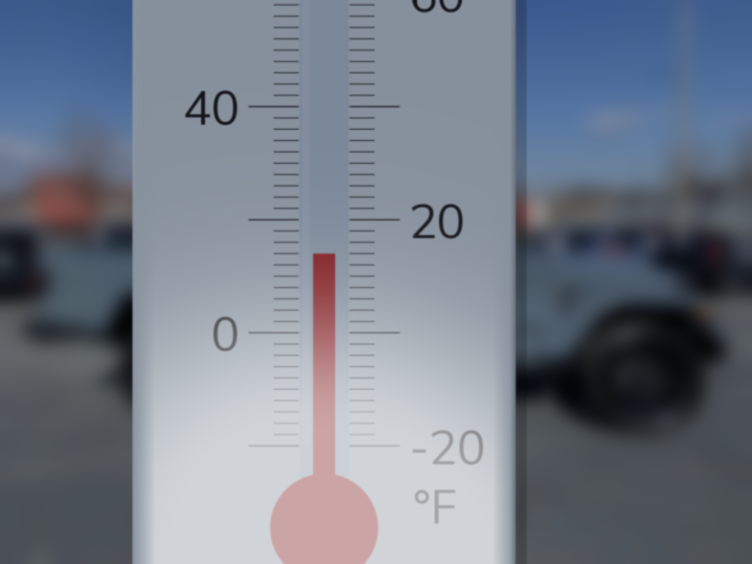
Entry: 14 °F
